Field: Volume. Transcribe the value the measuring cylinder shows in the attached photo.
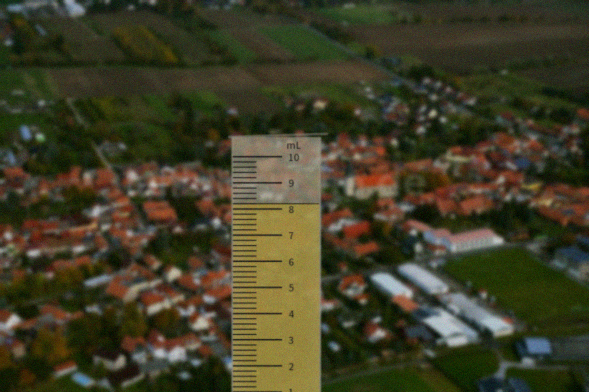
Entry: 8.2 mL
